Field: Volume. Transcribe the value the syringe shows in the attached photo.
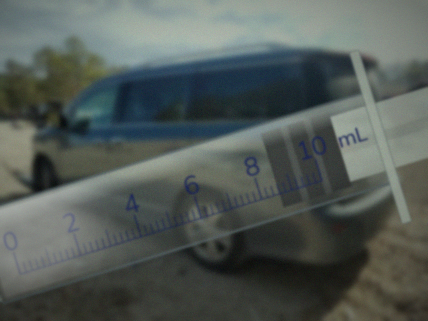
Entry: 8.6 mL
